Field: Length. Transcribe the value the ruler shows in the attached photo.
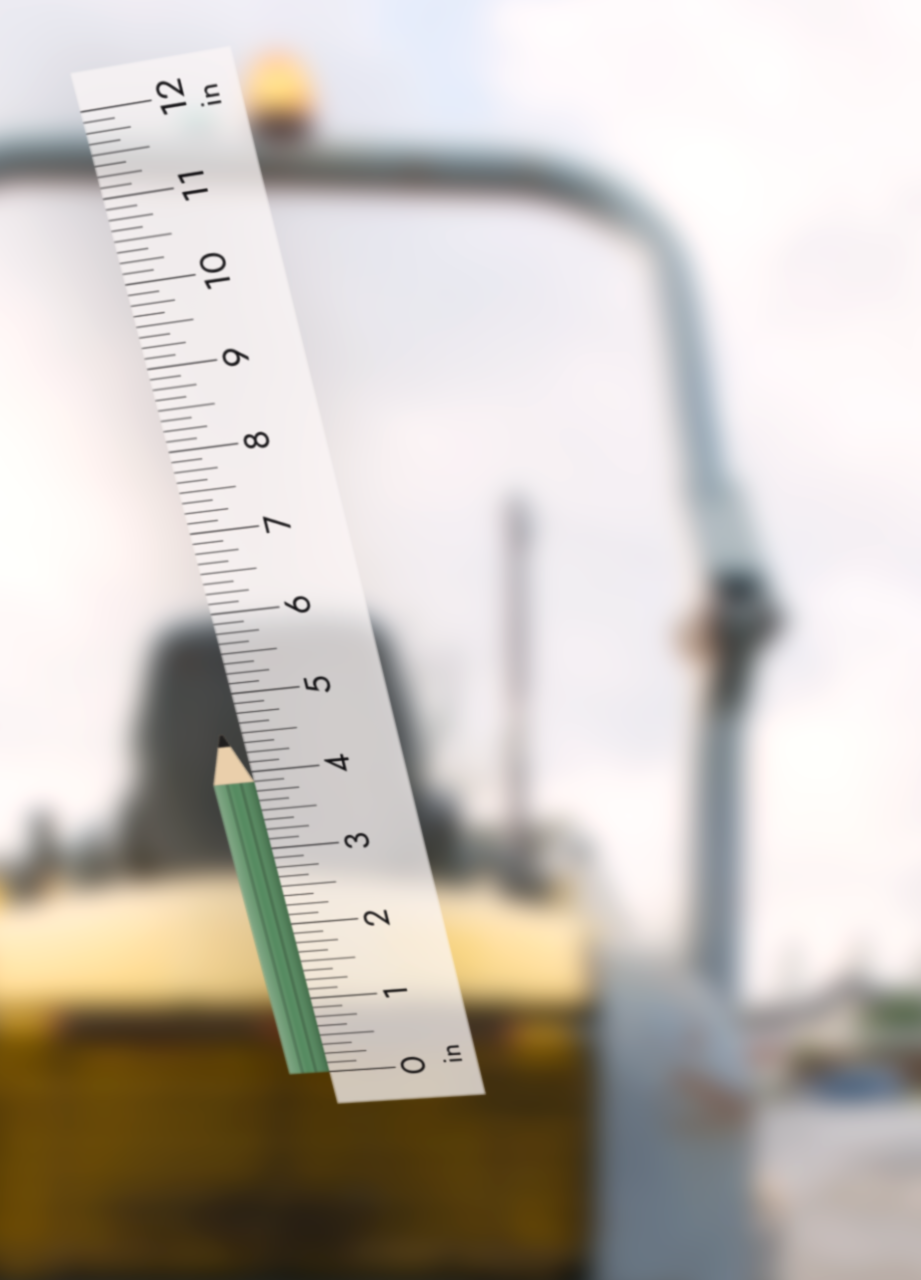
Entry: 4.5 in
